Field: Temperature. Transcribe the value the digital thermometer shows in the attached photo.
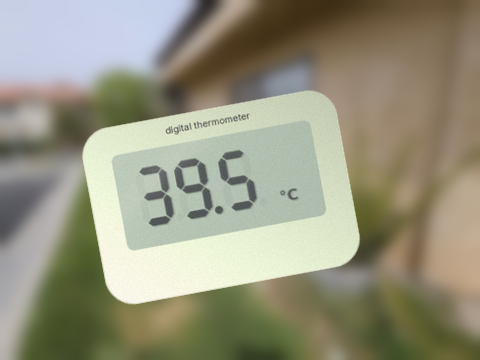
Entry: 39.5 °C
